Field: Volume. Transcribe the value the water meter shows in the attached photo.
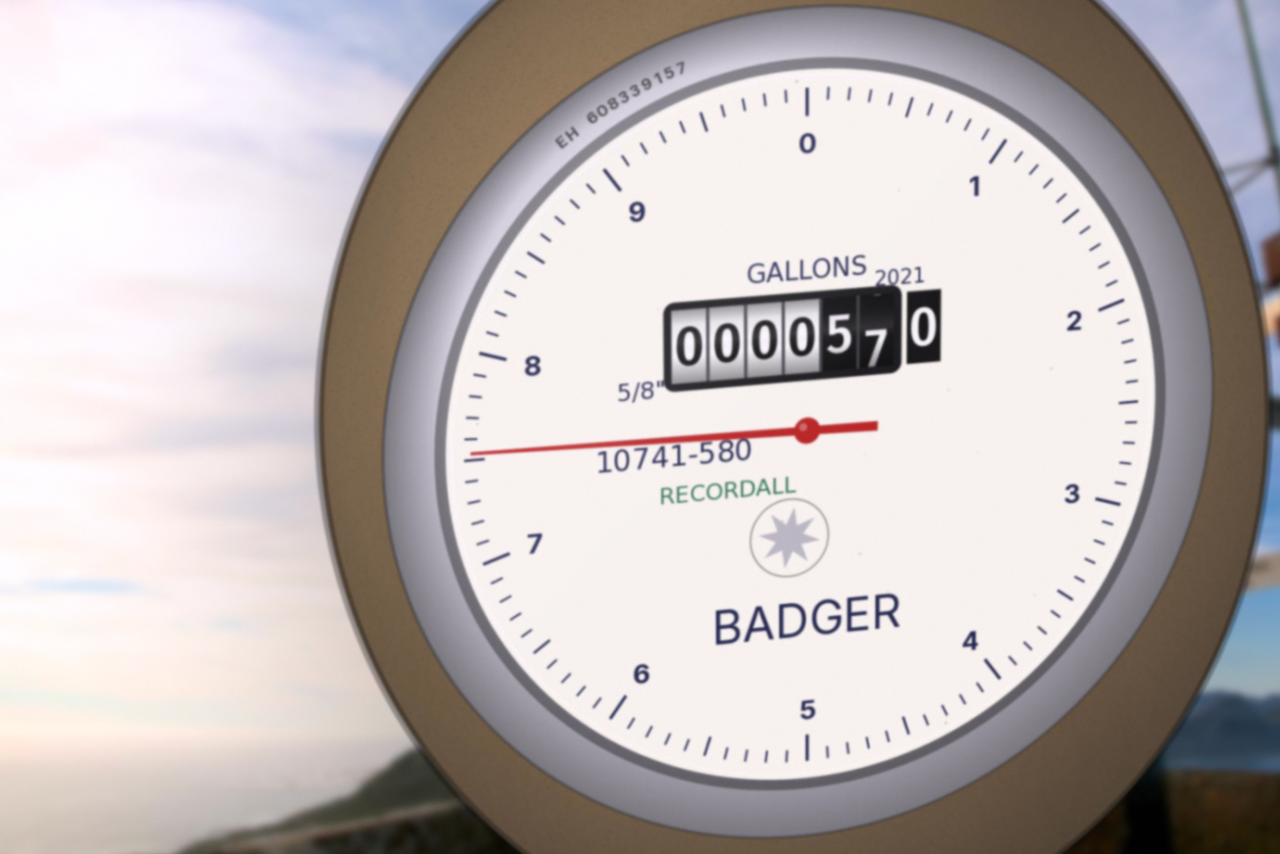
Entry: 567.5 gal
